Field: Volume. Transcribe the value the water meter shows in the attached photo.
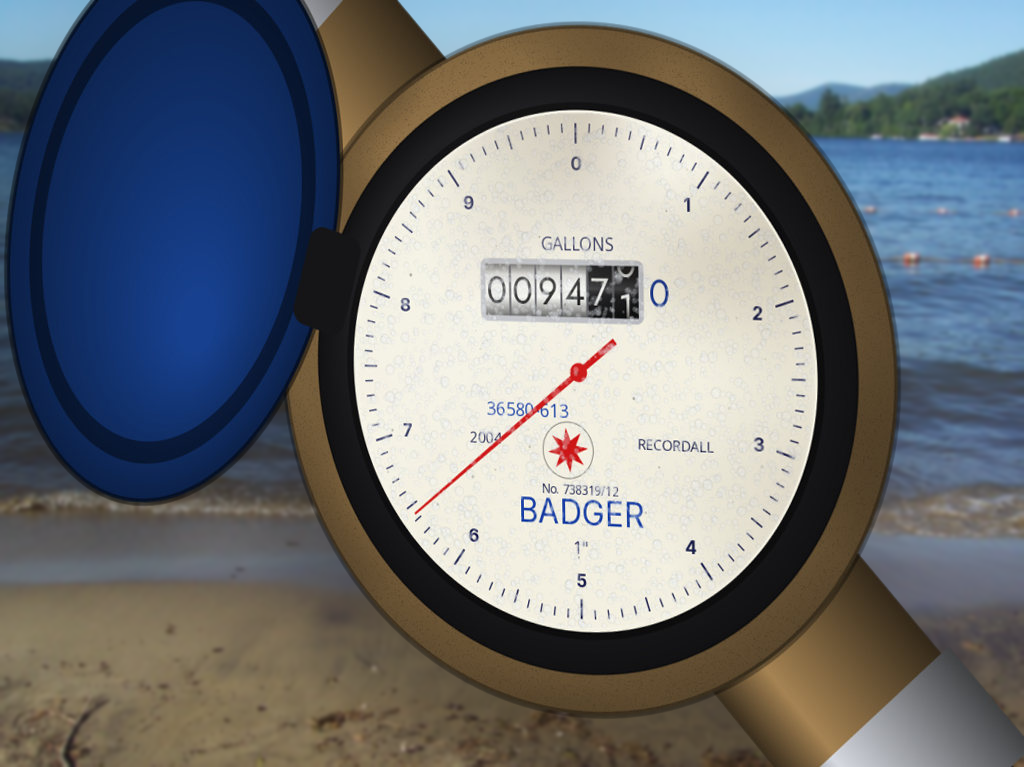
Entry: 94706.4 gal
